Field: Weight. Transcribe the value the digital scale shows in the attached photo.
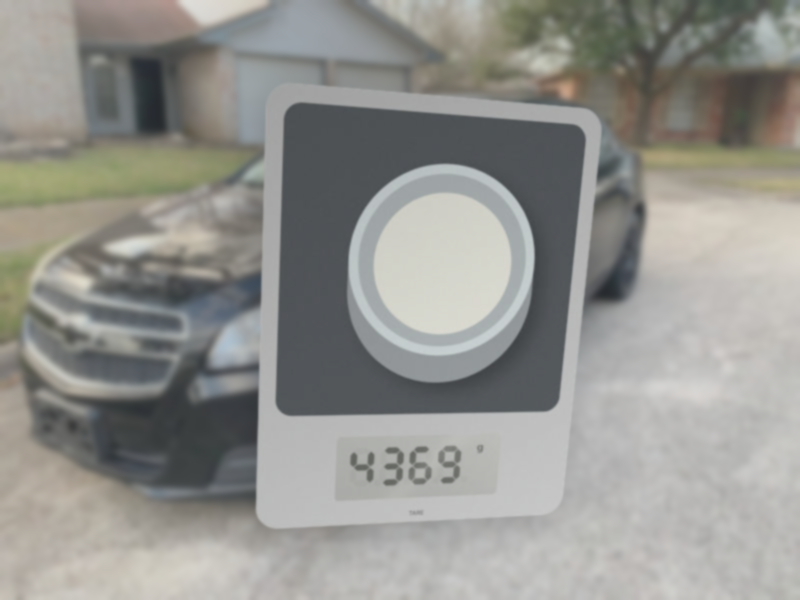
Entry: 4369 g
